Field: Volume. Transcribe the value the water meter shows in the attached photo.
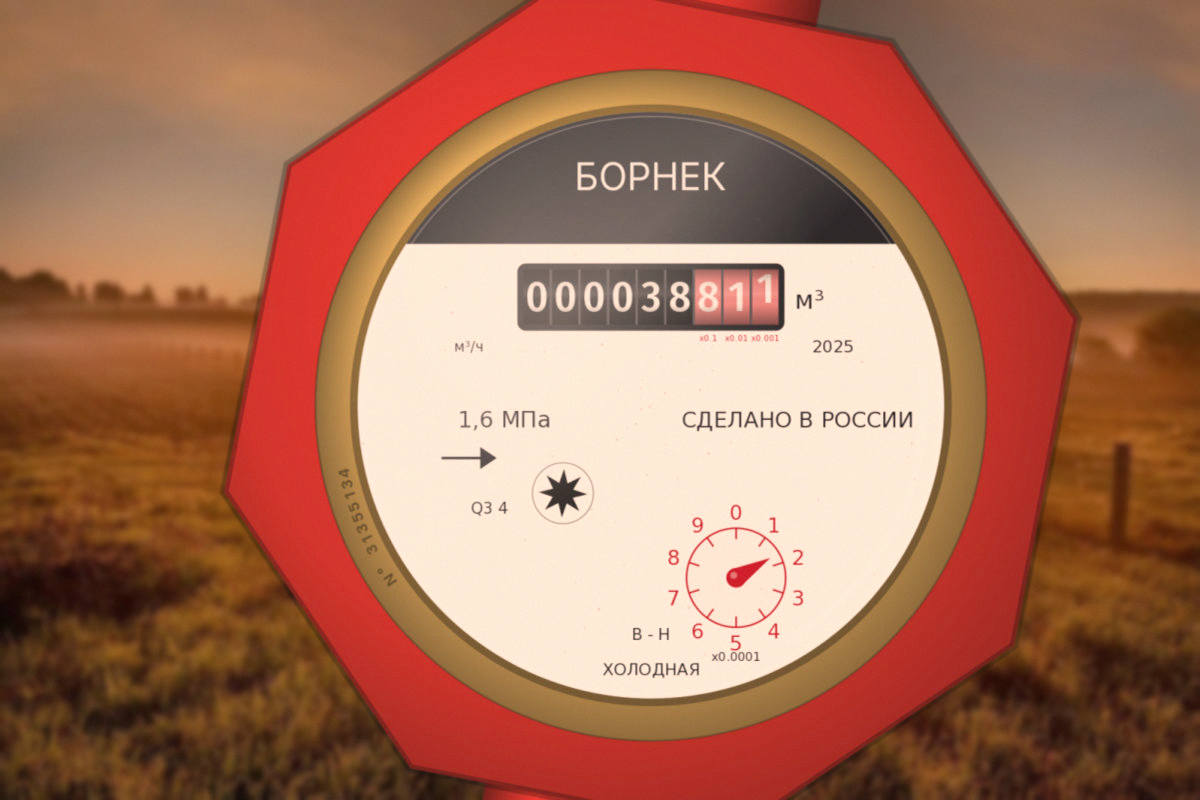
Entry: 38.8111 m³
